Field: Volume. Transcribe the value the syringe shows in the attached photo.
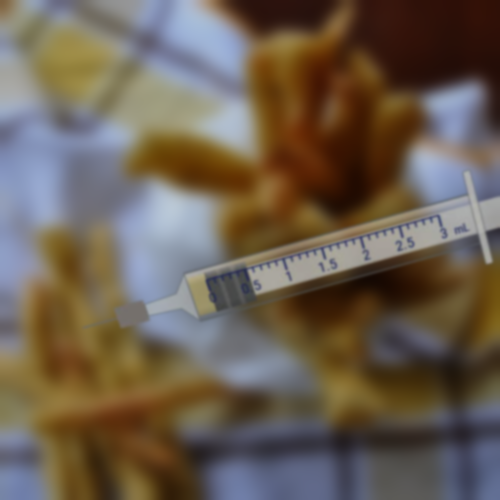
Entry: 0 mL
